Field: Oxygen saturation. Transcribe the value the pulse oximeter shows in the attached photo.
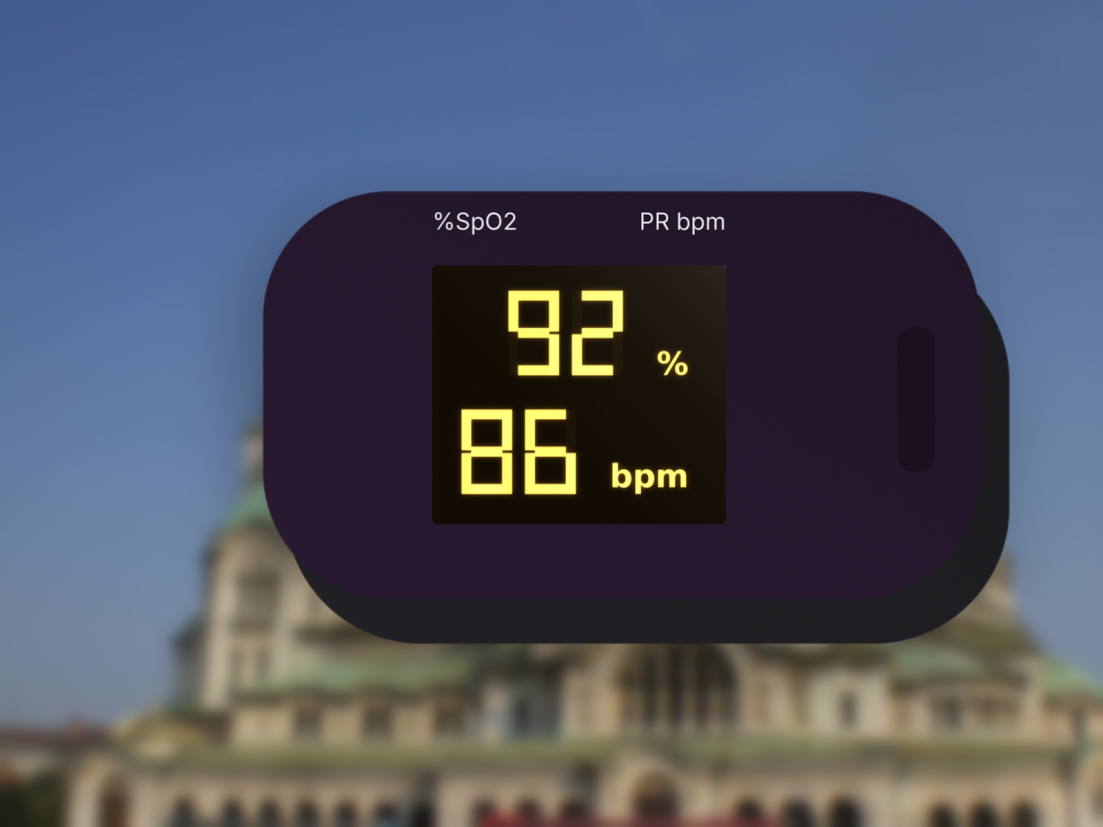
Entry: 92 %
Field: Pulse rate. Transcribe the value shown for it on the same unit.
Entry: 86 bpm
